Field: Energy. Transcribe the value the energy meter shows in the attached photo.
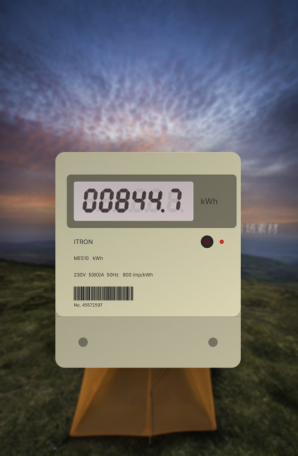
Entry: 844.7 kWh
